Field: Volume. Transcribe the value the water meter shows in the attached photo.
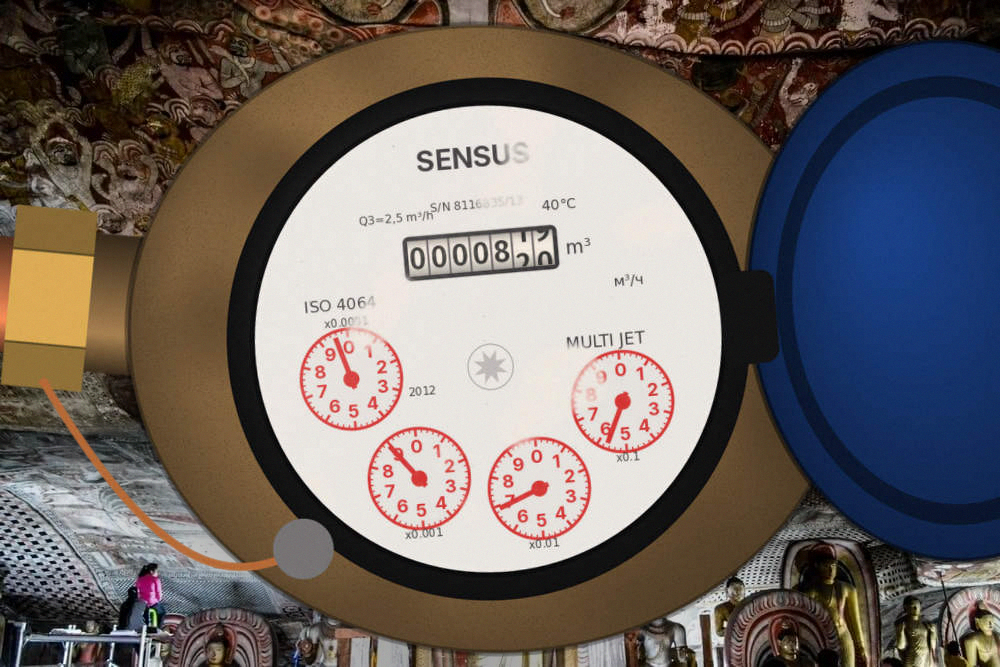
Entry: 819.5689 m³
